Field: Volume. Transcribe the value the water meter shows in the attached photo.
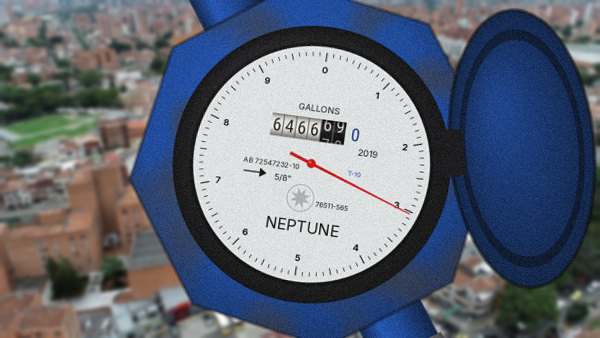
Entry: 6466693.0 gal
